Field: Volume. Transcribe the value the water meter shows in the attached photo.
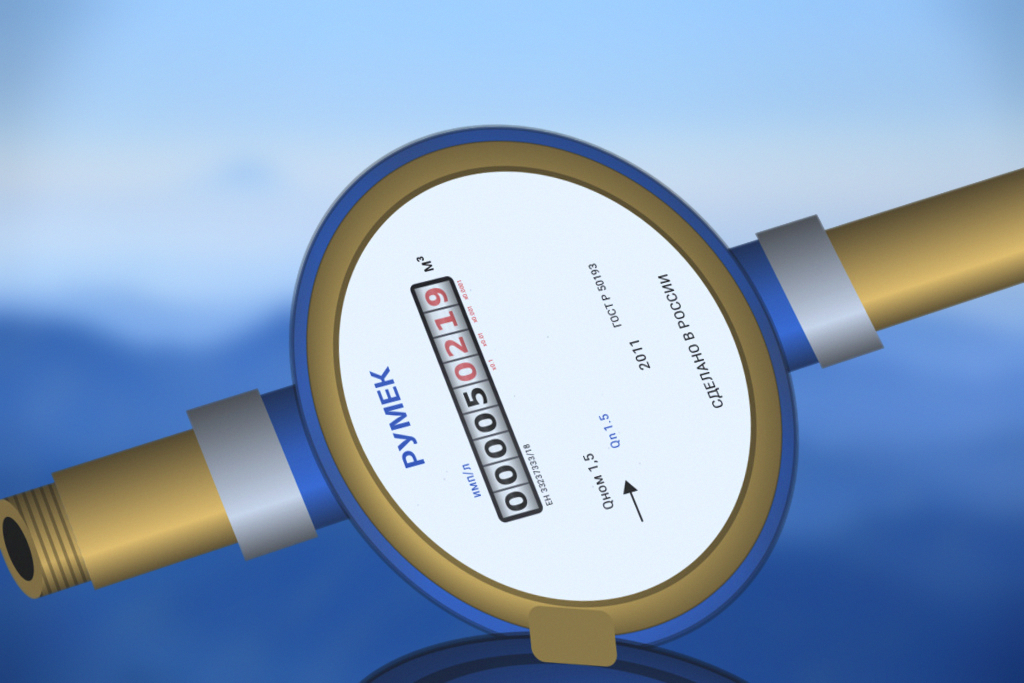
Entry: 5.0219 m³
